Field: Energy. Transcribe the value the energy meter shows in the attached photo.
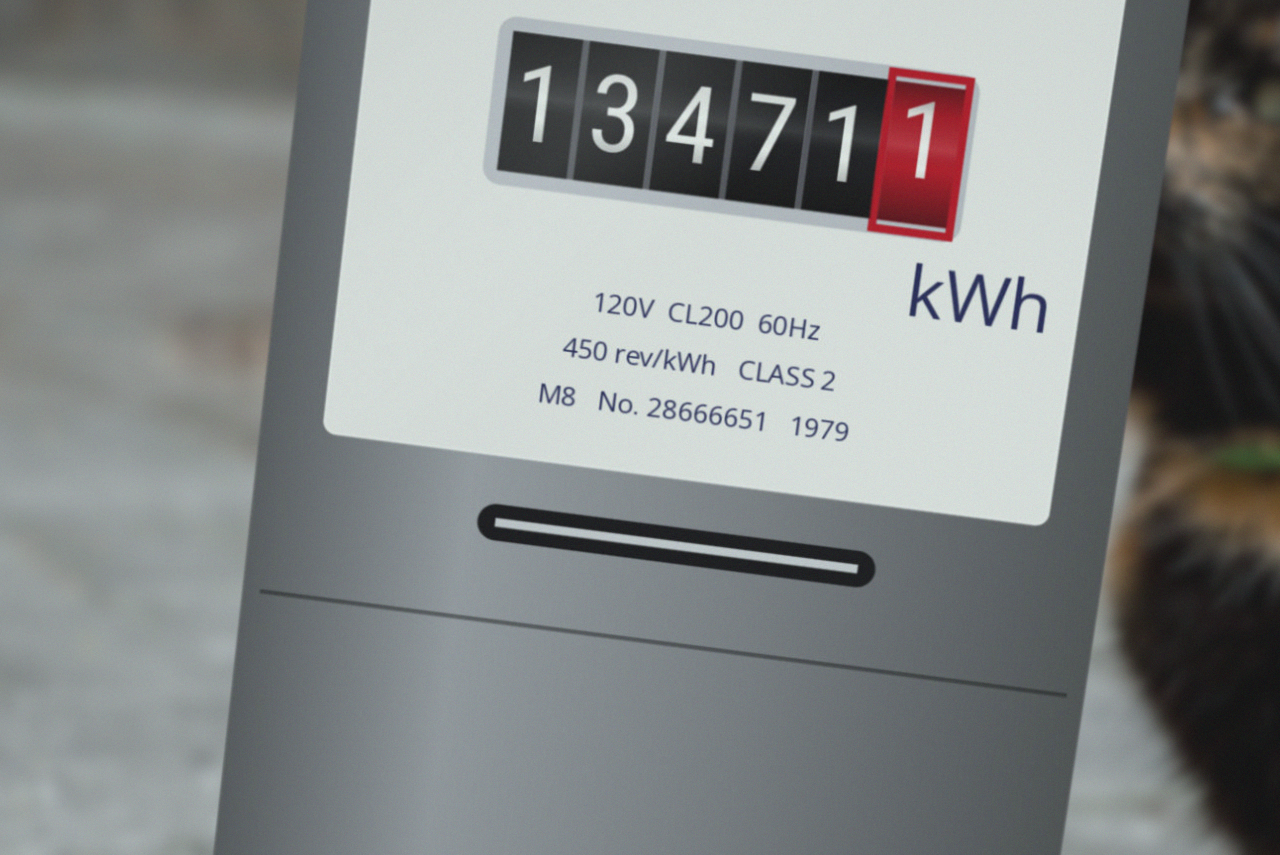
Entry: 13471.1 kWh
